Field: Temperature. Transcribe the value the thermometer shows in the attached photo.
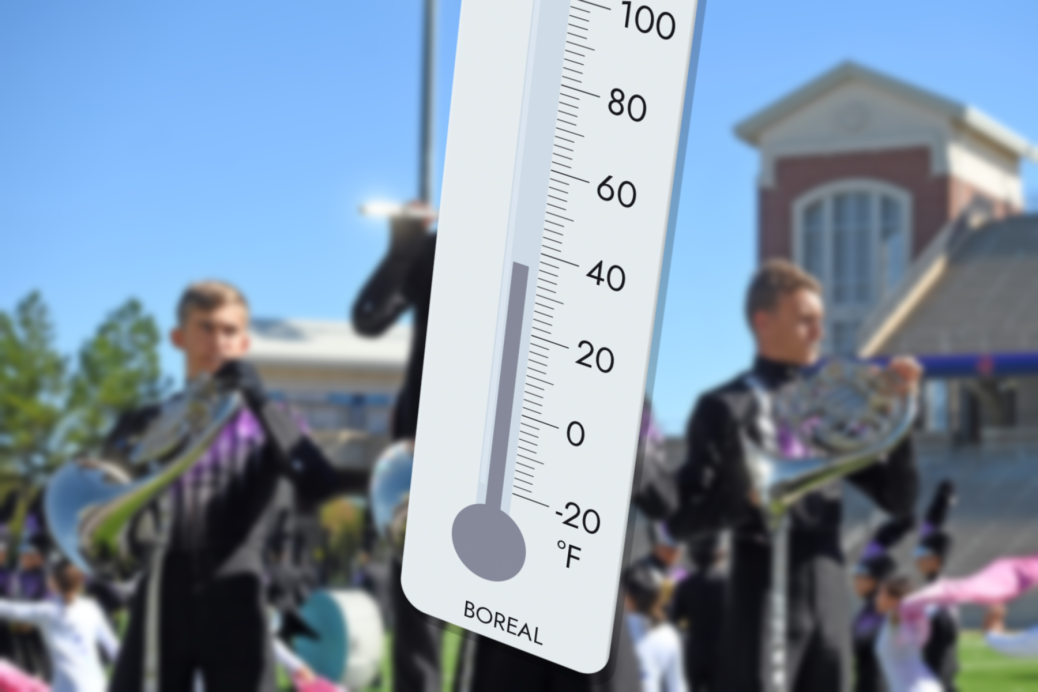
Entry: 36 °F
